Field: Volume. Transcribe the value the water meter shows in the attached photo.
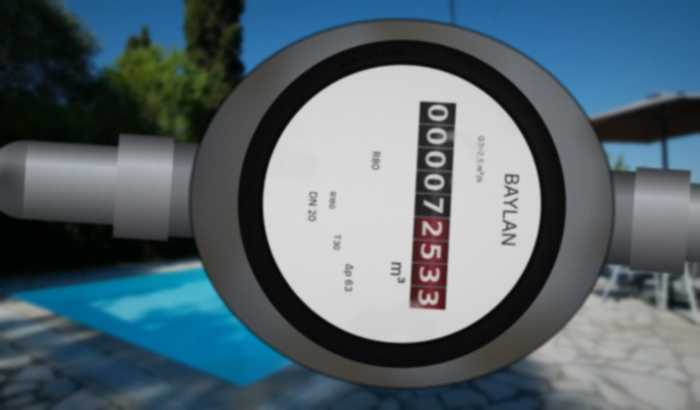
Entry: 7.2533 m³
